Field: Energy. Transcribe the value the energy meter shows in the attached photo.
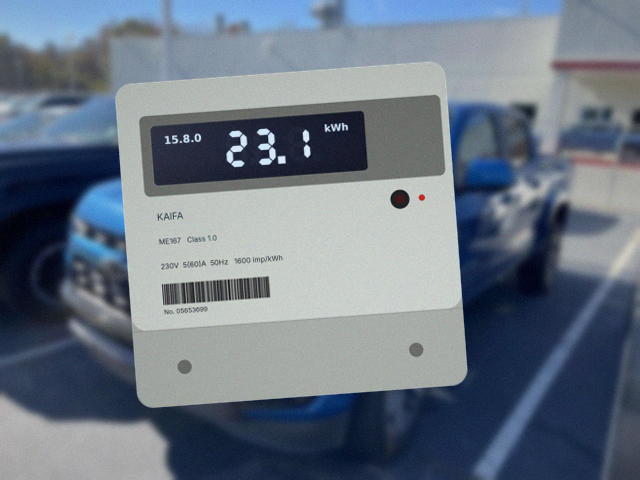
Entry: 23.1 kWh
